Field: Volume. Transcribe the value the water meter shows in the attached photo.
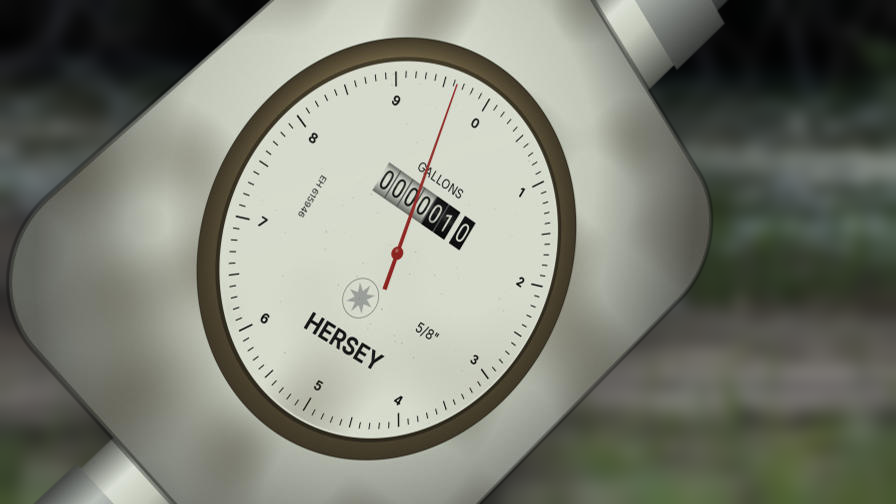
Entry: 9.6 gal
